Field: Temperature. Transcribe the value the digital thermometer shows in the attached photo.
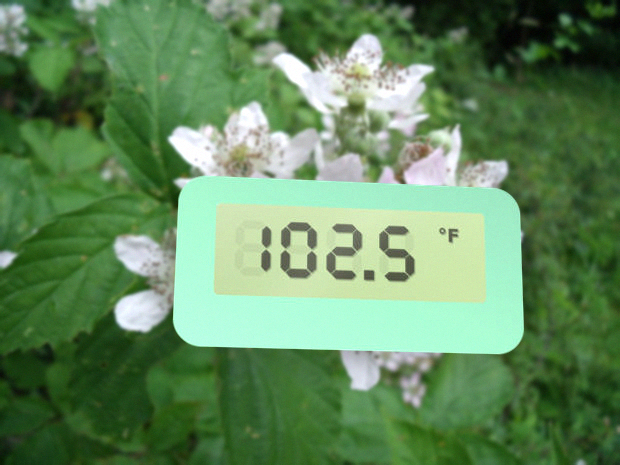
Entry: 102.5 °F
